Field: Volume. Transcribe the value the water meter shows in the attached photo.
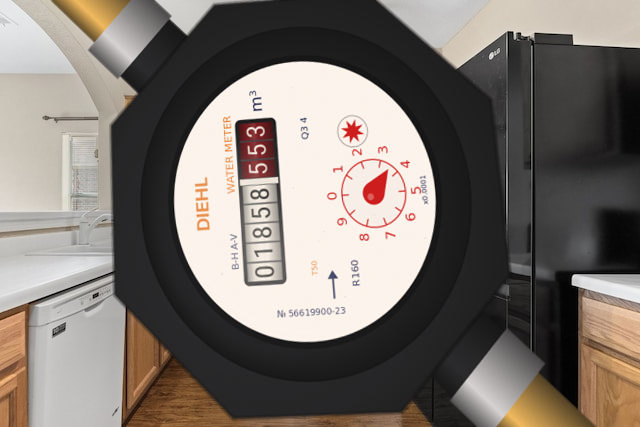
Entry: 1858.5533 m³
